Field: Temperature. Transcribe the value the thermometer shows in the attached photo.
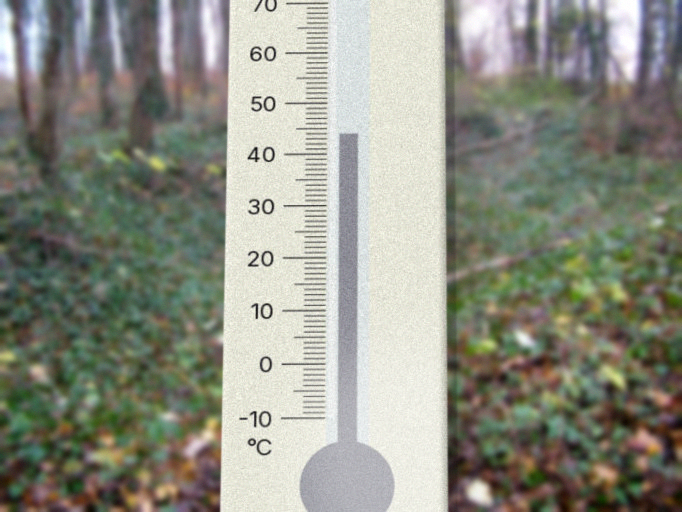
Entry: 44 °C
